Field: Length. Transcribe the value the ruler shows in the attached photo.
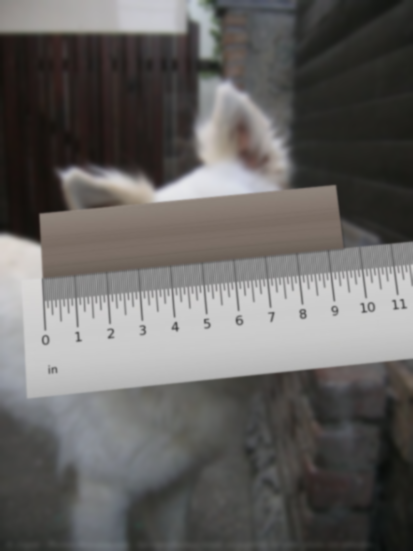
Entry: 9.5 in
